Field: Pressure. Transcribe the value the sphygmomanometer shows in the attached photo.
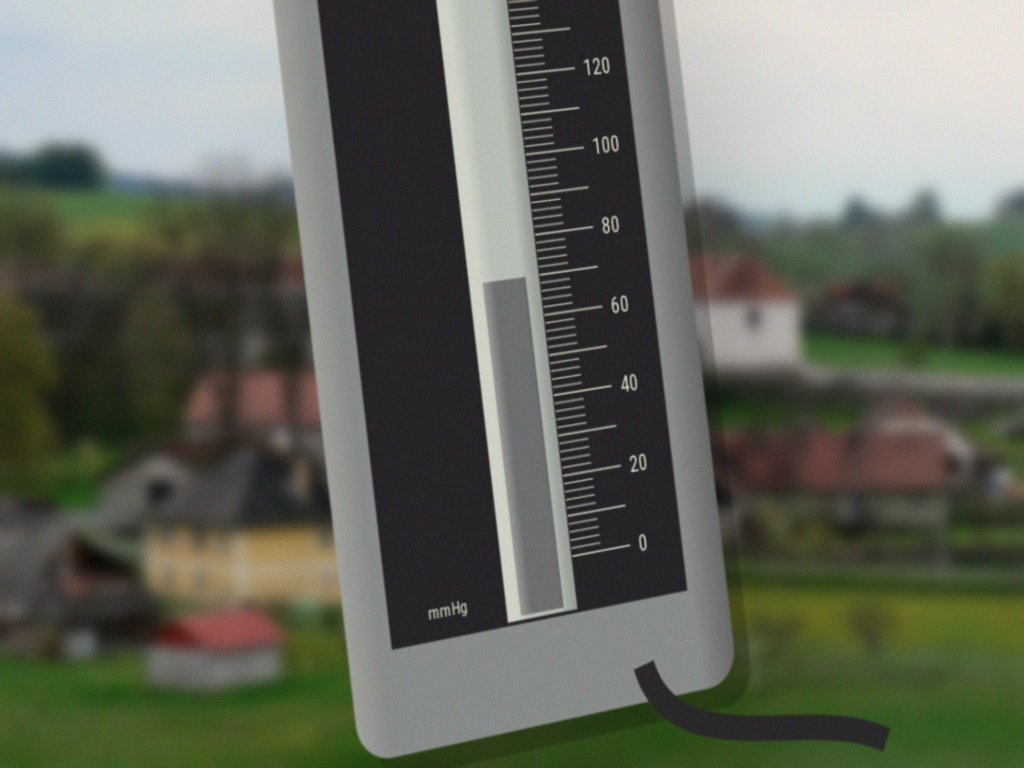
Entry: 70 mmHg
